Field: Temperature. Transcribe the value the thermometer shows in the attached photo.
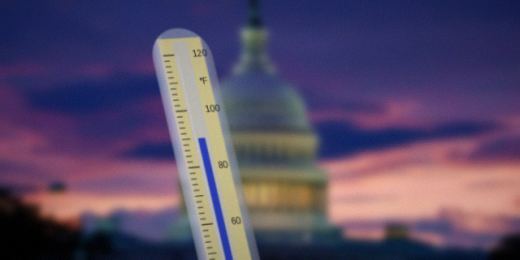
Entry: 90 °F
